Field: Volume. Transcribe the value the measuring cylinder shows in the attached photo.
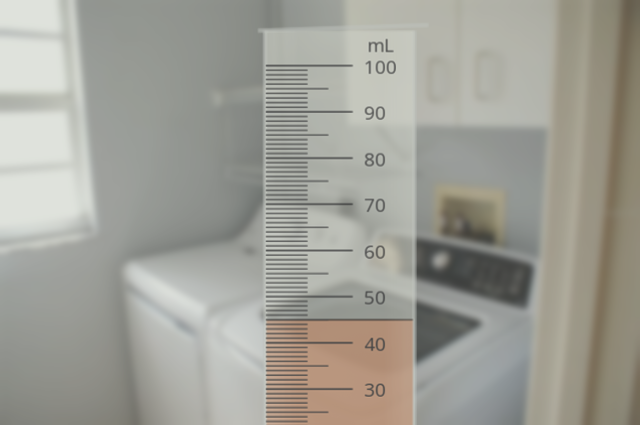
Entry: 45 mL
